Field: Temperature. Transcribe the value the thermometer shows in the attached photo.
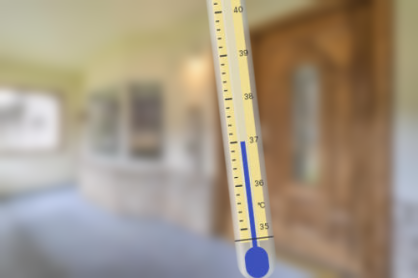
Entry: 37 °C
